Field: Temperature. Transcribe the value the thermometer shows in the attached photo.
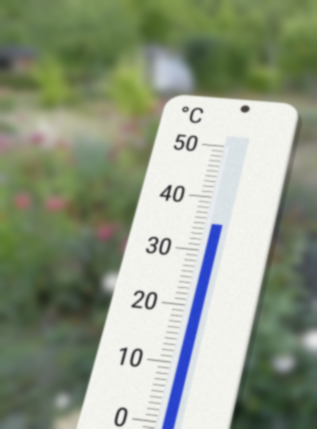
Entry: 35 °C
